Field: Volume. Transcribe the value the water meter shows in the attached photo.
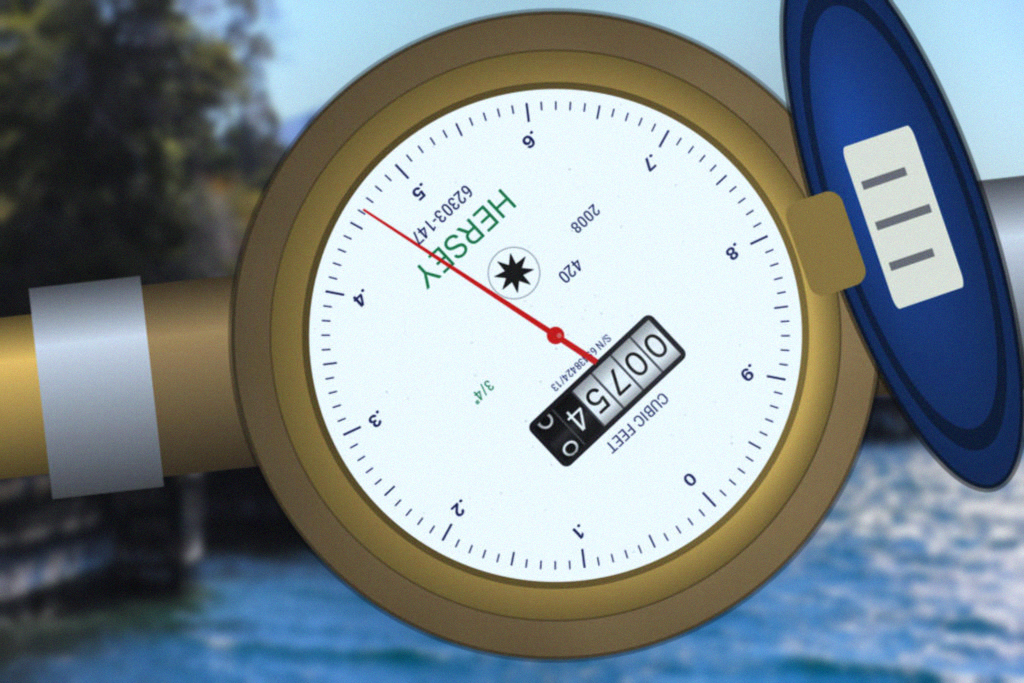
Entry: 7548.46 ft³
